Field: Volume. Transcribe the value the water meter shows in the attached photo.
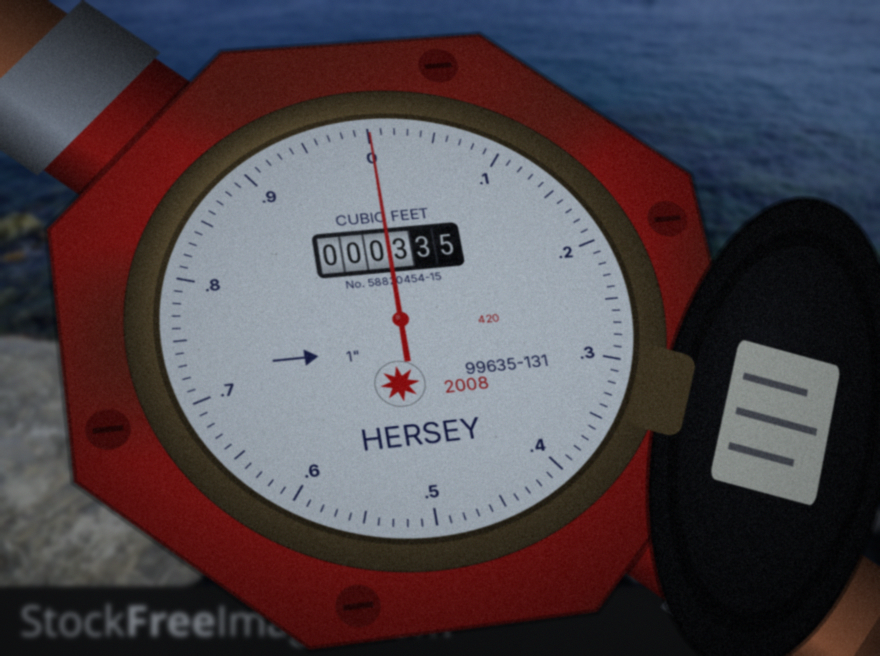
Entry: 335.00 ft³
